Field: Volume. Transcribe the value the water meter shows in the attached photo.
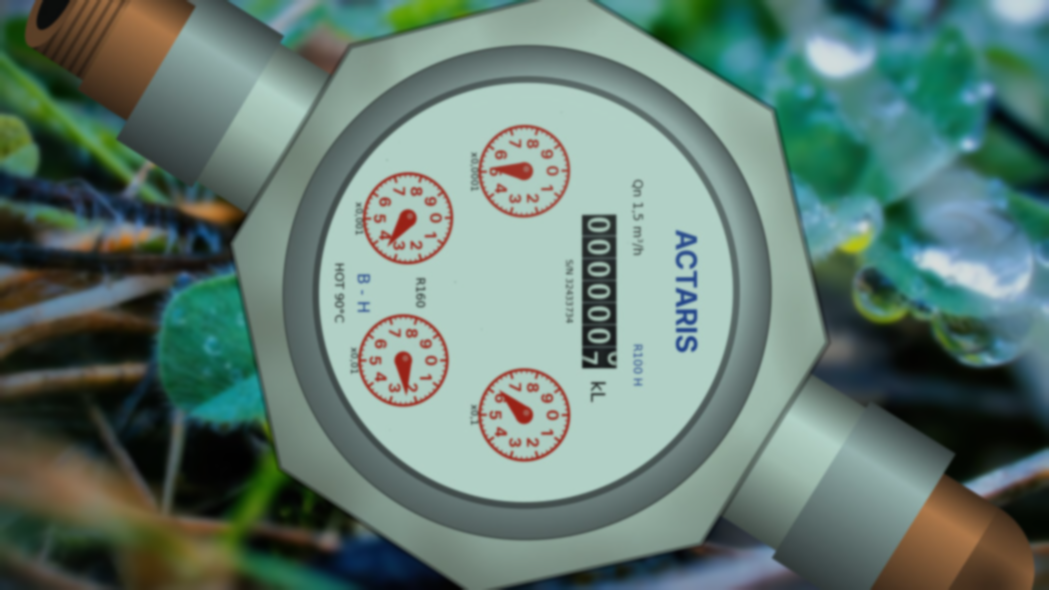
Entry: 6.6235 kL
